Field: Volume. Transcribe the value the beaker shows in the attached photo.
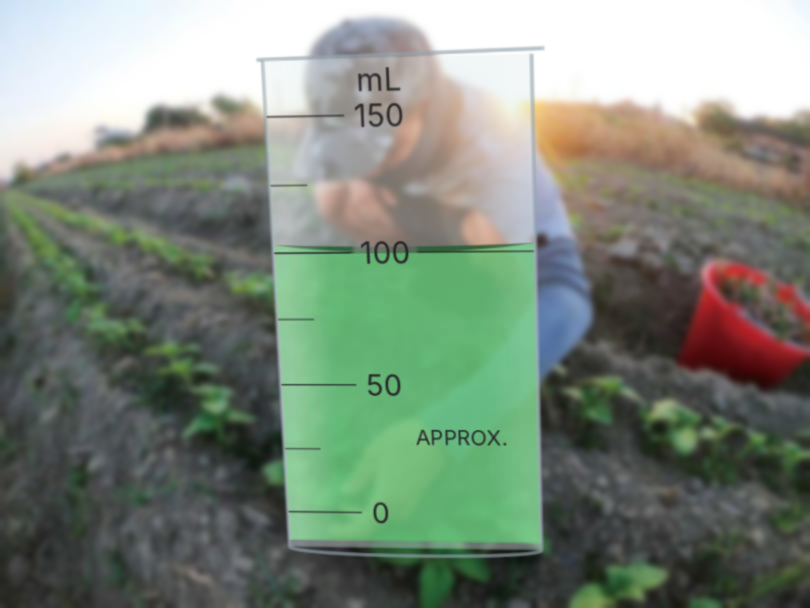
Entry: 100 mL
